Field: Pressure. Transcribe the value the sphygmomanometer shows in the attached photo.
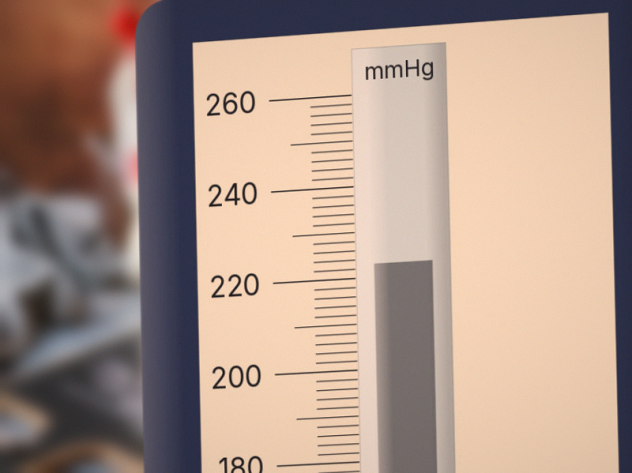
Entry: 223 mmHg
